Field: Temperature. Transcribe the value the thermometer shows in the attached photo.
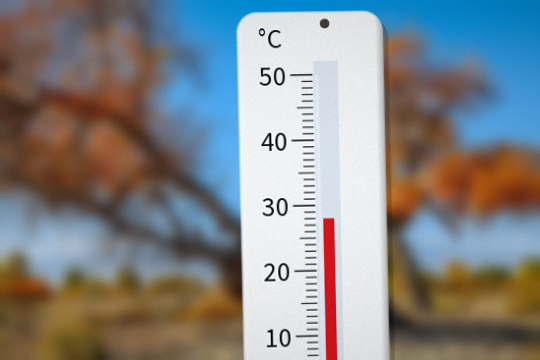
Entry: 28 °C
